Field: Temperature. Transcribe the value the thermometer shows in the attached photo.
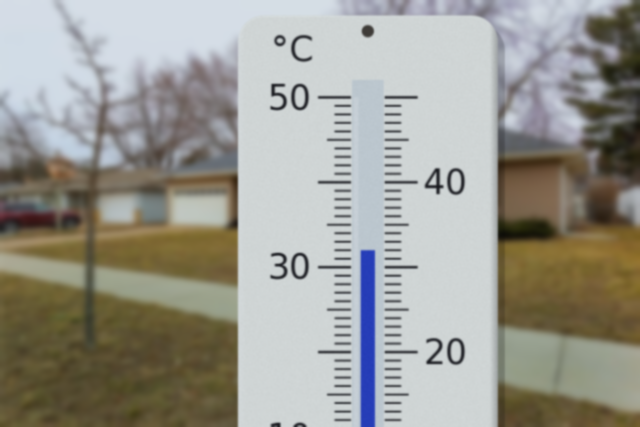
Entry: 32 °C
